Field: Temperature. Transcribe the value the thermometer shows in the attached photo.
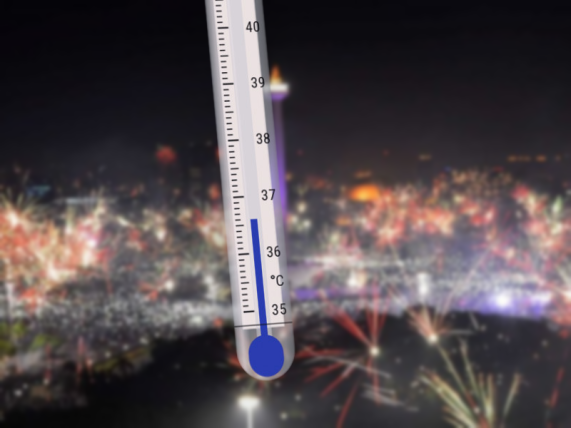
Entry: 36.6 °C
